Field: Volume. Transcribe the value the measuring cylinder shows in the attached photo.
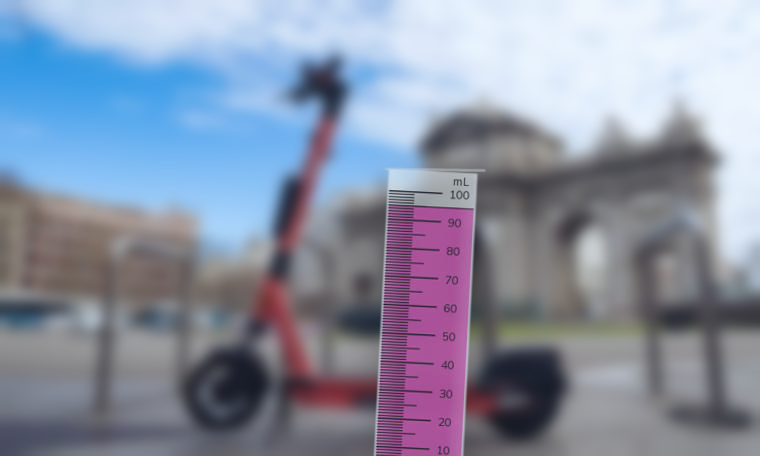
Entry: 95 mL
